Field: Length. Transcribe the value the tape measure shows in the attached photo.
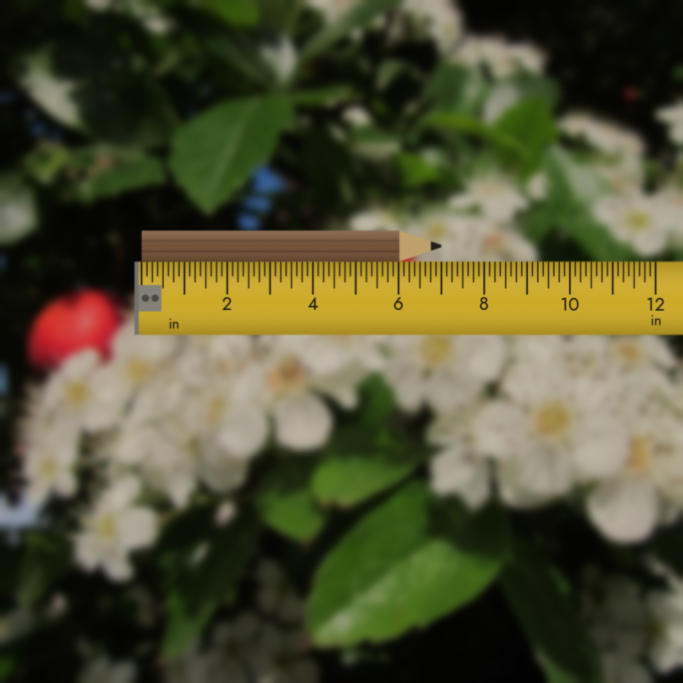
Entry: 7 in
